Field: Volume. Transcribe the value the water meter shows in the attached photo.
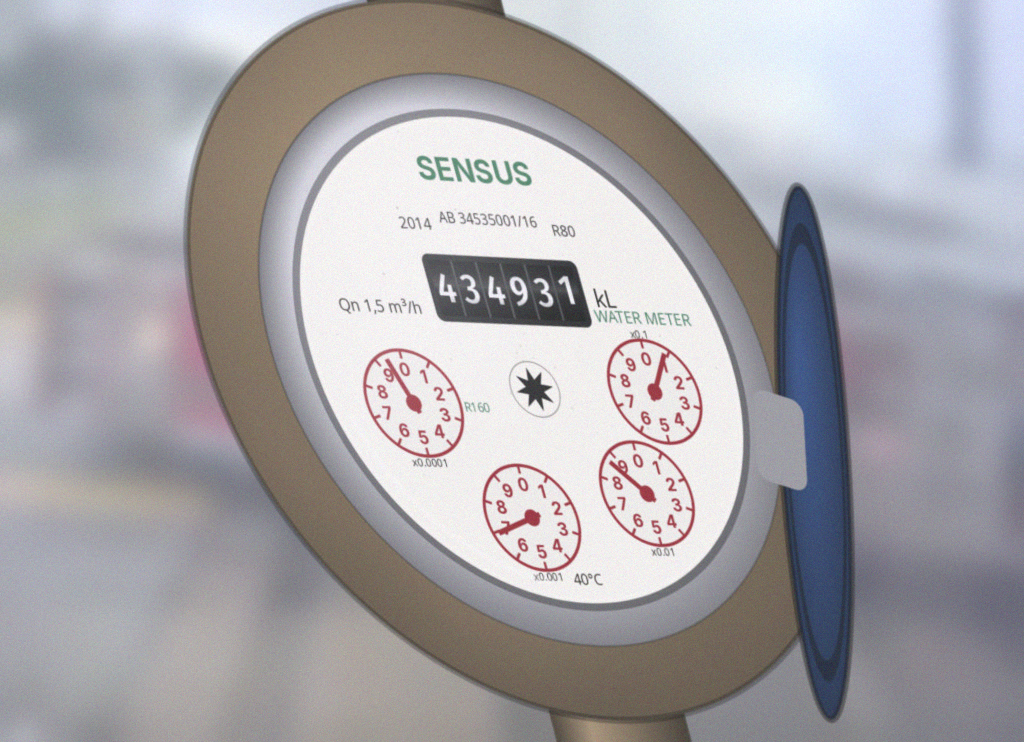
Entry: 434931.0869 kL
